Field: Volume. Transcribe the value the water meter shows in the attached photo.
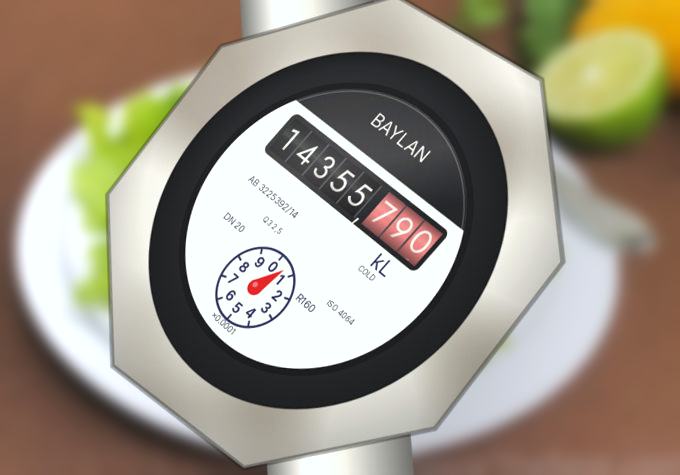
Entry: 14355.7900 kL
